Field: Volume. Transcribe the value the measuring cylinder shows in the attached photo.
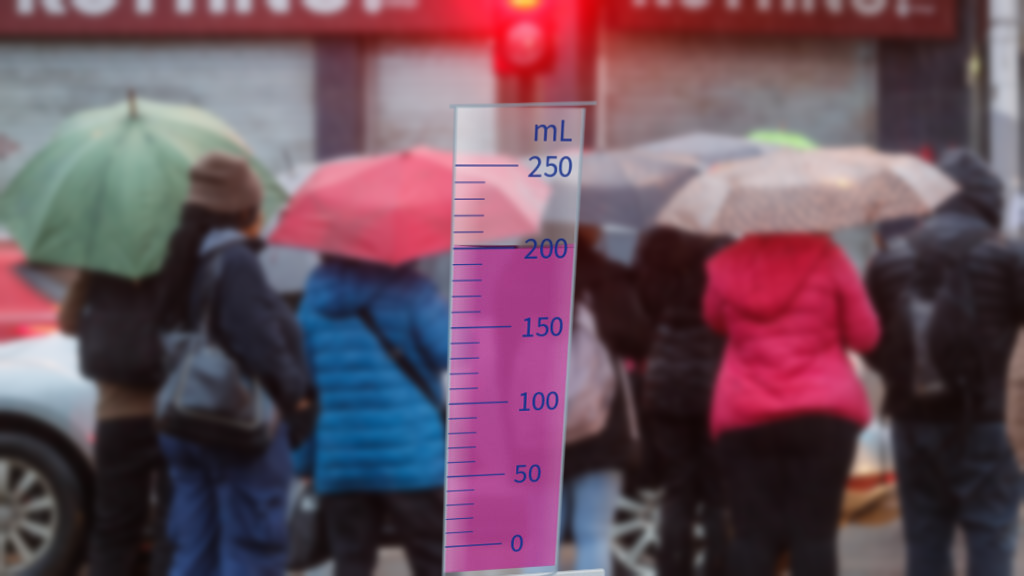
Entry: 200 mL
